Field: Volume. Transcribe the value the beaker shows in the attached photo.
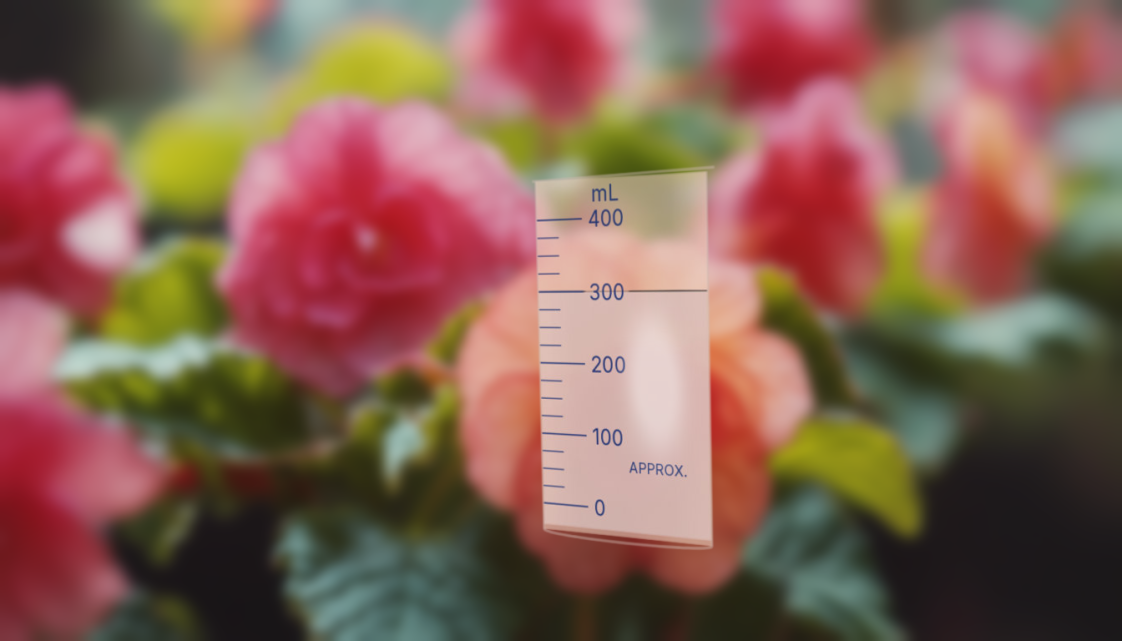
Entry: 300 mL
